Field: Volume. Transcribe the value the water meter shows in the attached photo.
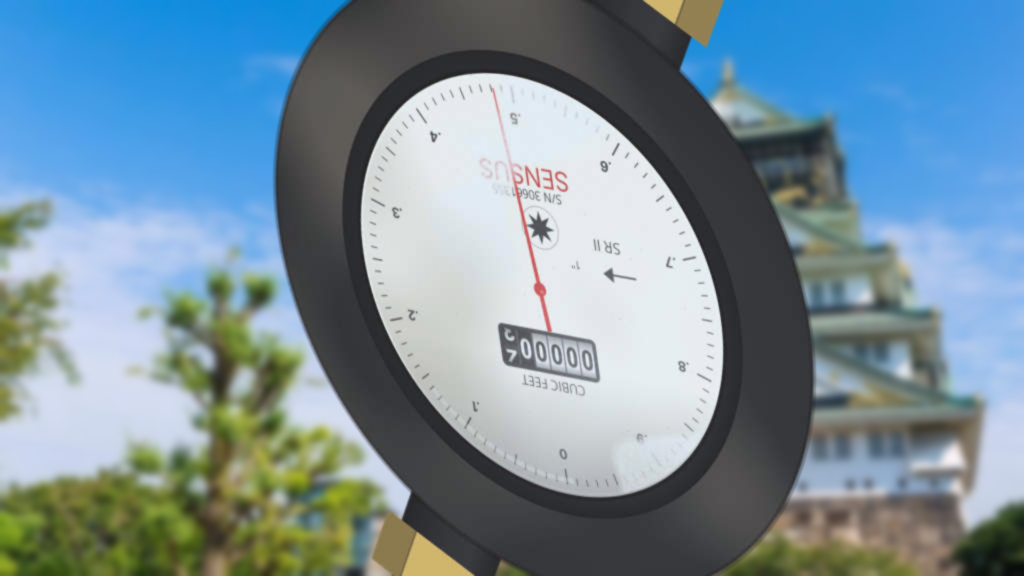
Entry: 2.48 ft³
